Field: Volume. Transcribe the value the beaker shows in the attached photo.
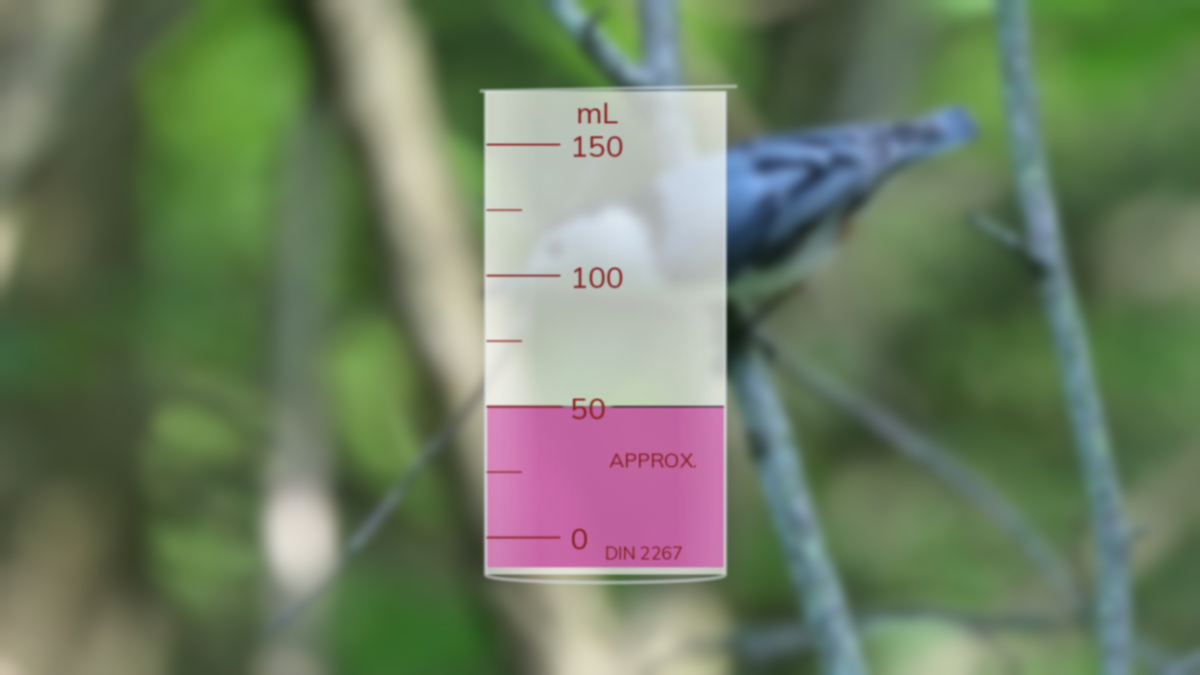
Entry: 50 mL
